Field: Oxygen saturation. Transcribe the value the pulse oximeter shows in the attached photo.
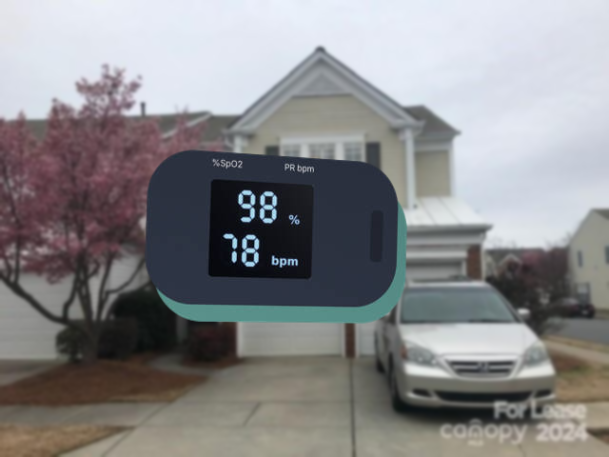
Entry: 98 %
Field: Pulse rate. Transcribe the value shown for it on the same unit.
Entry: 78 bpm
